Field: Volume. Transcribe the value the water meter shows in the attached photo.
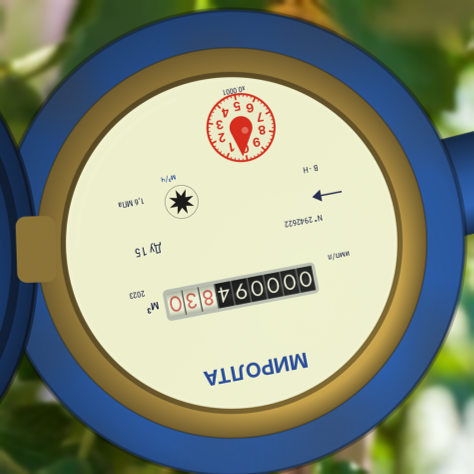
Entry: 94.8300 m³
